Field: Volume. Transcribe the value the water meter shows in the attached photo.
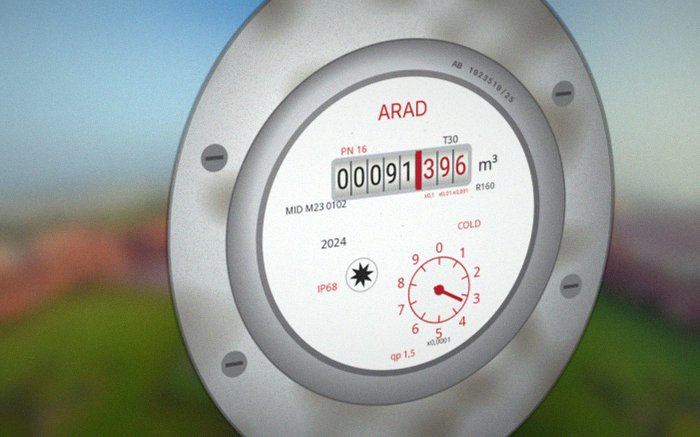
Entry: 91.3963 m³
